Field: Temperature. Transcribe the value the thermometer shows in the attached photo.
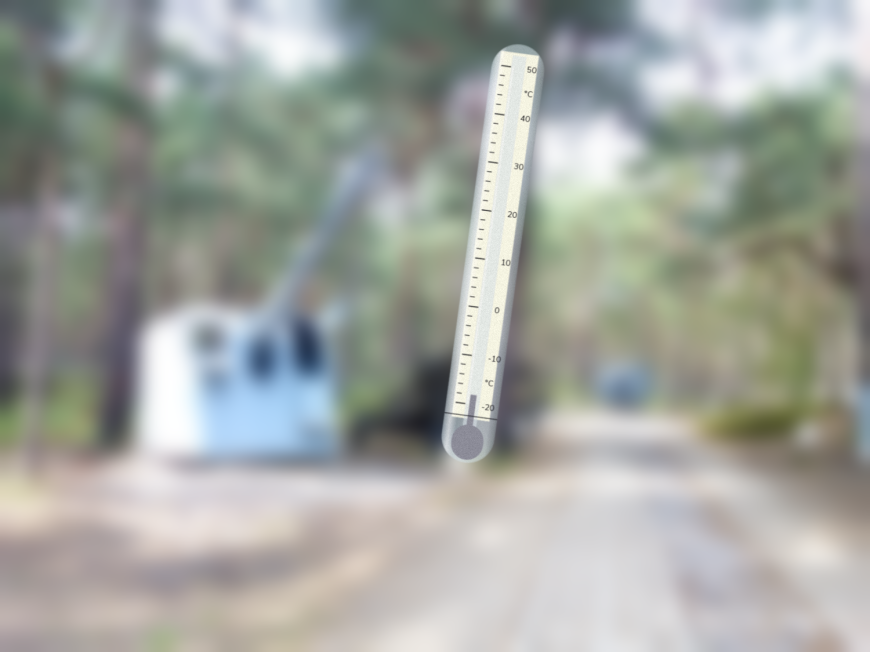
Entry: -18 °C
